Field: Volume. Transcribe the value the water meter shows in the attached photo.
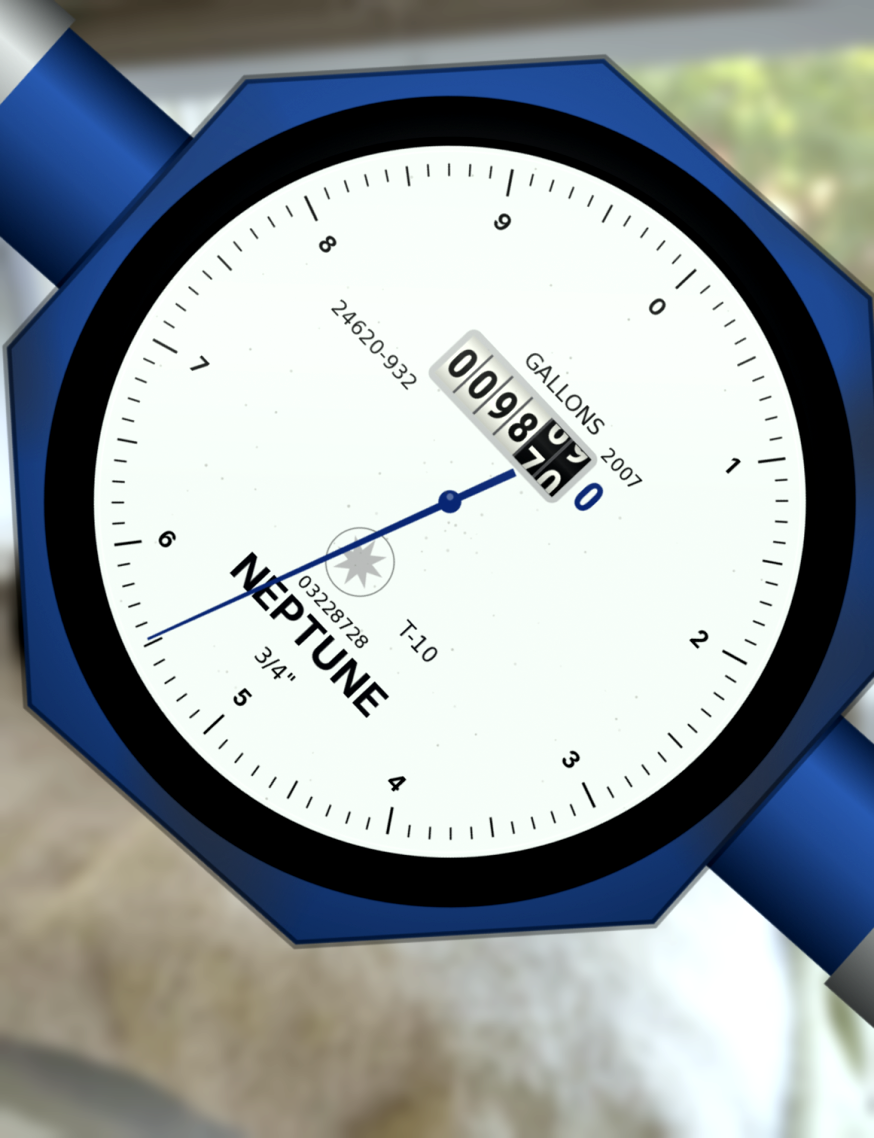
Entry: 98695.5 gal
